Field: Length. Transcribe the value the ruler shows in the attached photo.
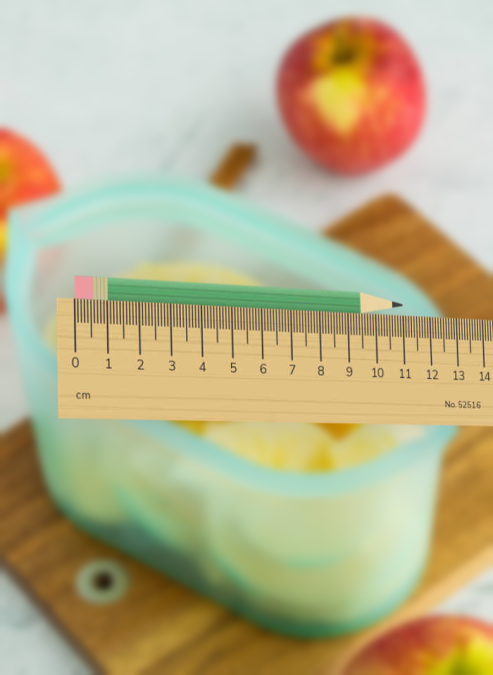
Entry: 11 cm
